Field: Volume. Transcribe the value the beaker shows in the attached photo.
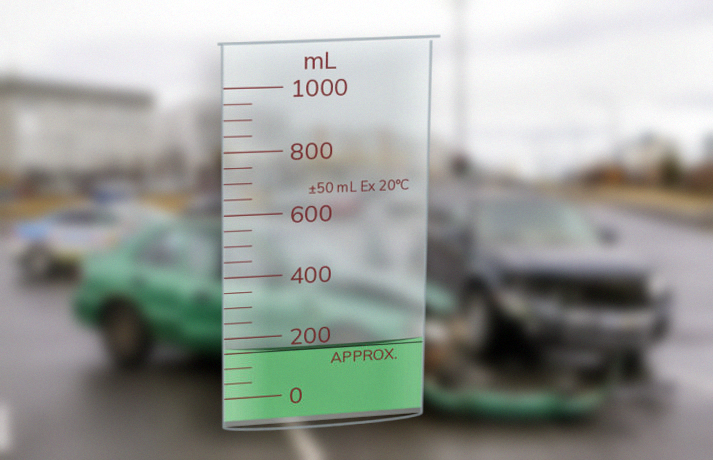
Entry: 150 mL
